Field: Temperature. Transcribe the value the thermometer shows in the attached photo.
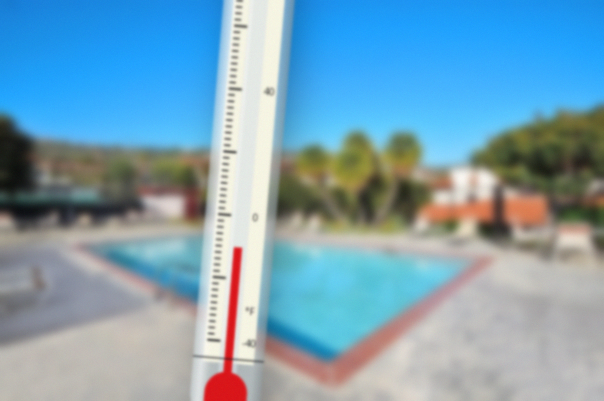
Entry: -10 °F
